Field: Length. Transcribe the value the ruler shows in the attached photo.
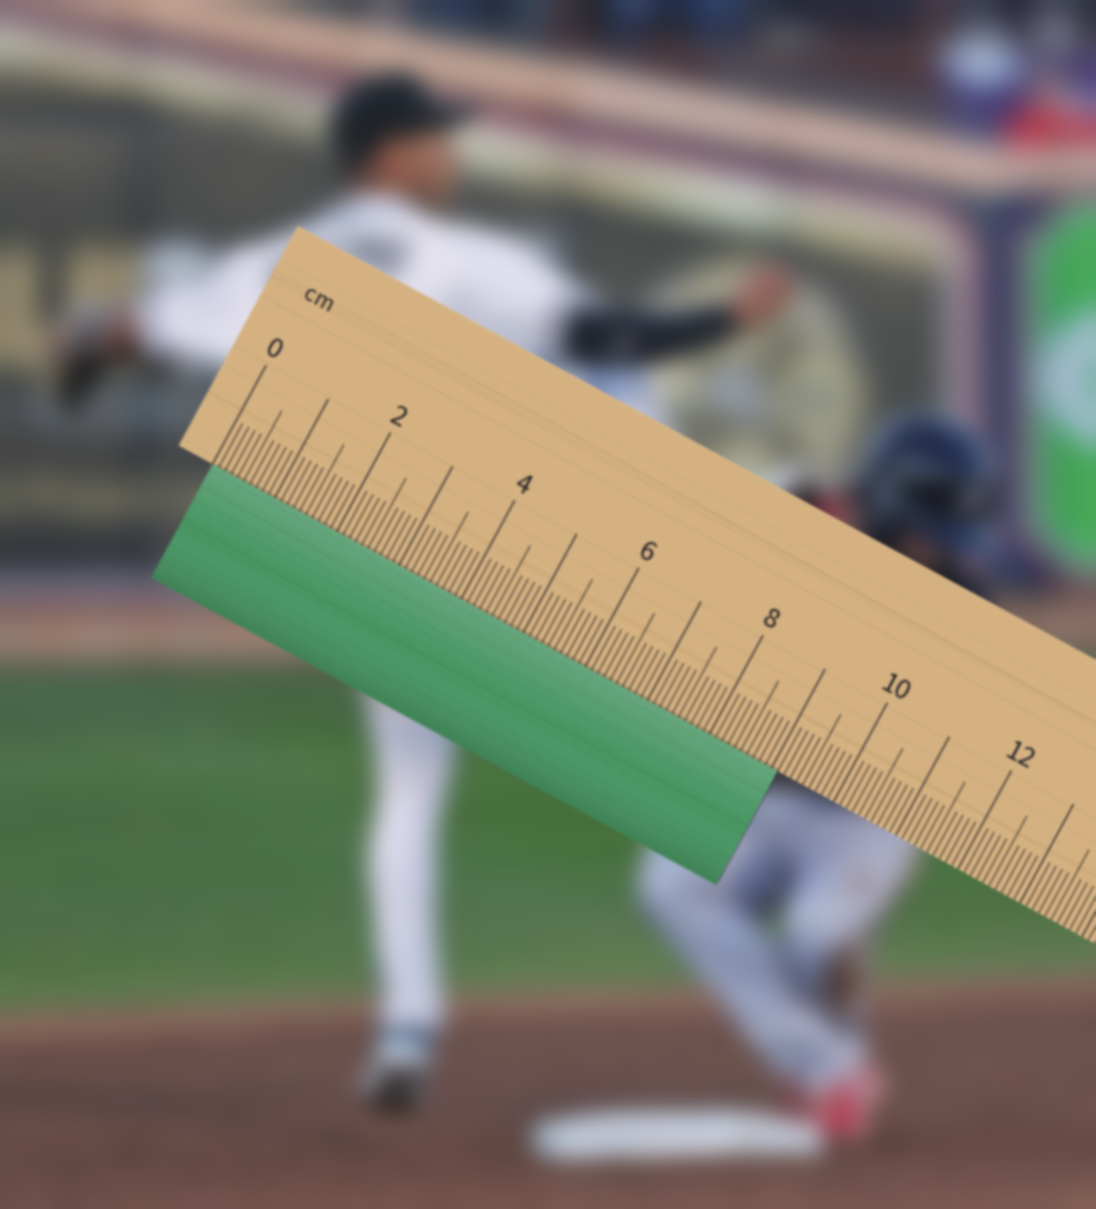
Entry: 9.1 cm
